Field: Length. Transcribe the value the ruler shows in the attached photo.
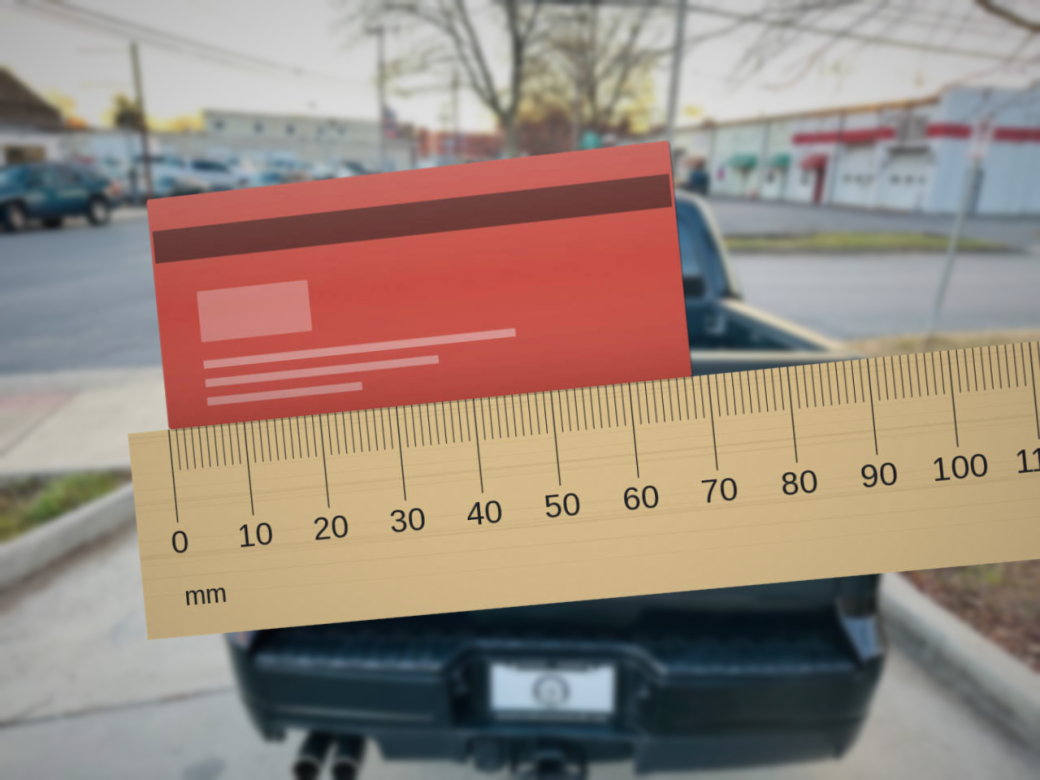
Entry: 68 mm
